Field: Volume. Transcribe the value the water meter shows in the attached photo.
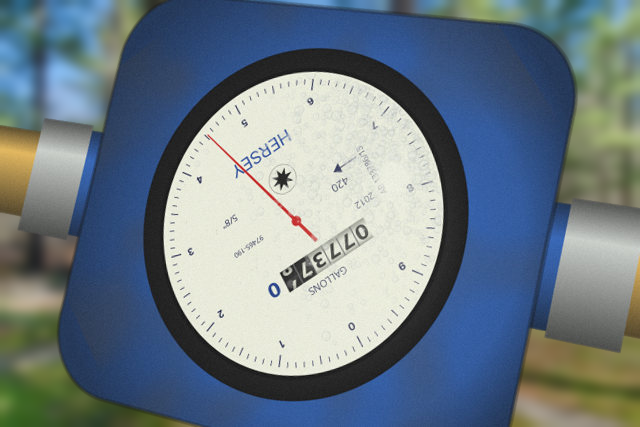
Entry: 773774.5 gal
